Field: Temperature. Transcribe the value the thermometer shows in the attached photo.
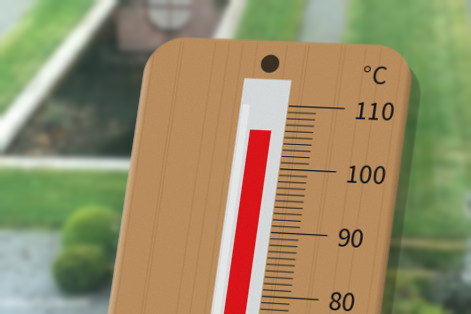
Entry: 106 °C
